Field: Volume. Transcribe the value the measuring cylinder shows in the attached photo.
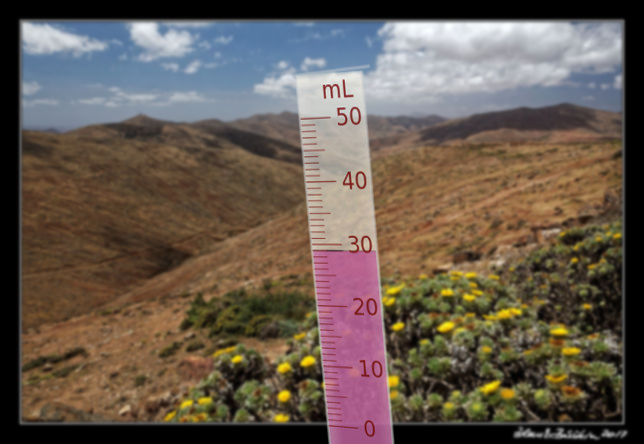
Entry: 29 mL
